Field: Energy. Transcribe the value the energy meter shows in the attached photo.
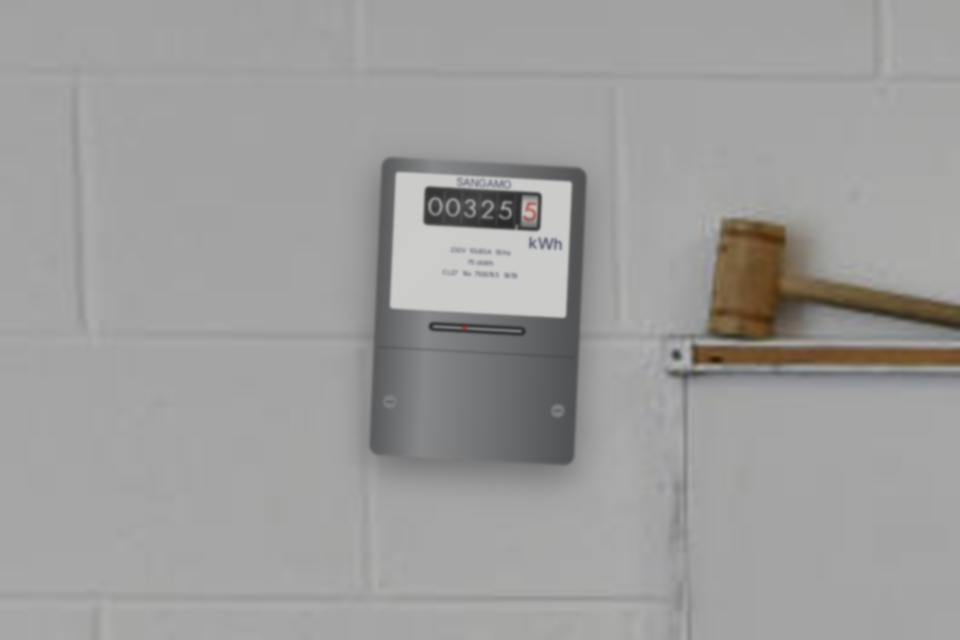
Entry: 325.5 kWh
